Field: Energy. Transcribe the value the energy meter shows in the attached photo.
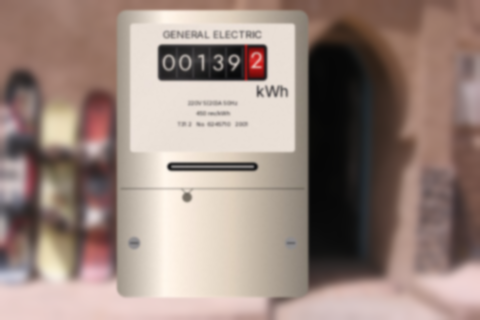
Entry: 139.2 kWh
